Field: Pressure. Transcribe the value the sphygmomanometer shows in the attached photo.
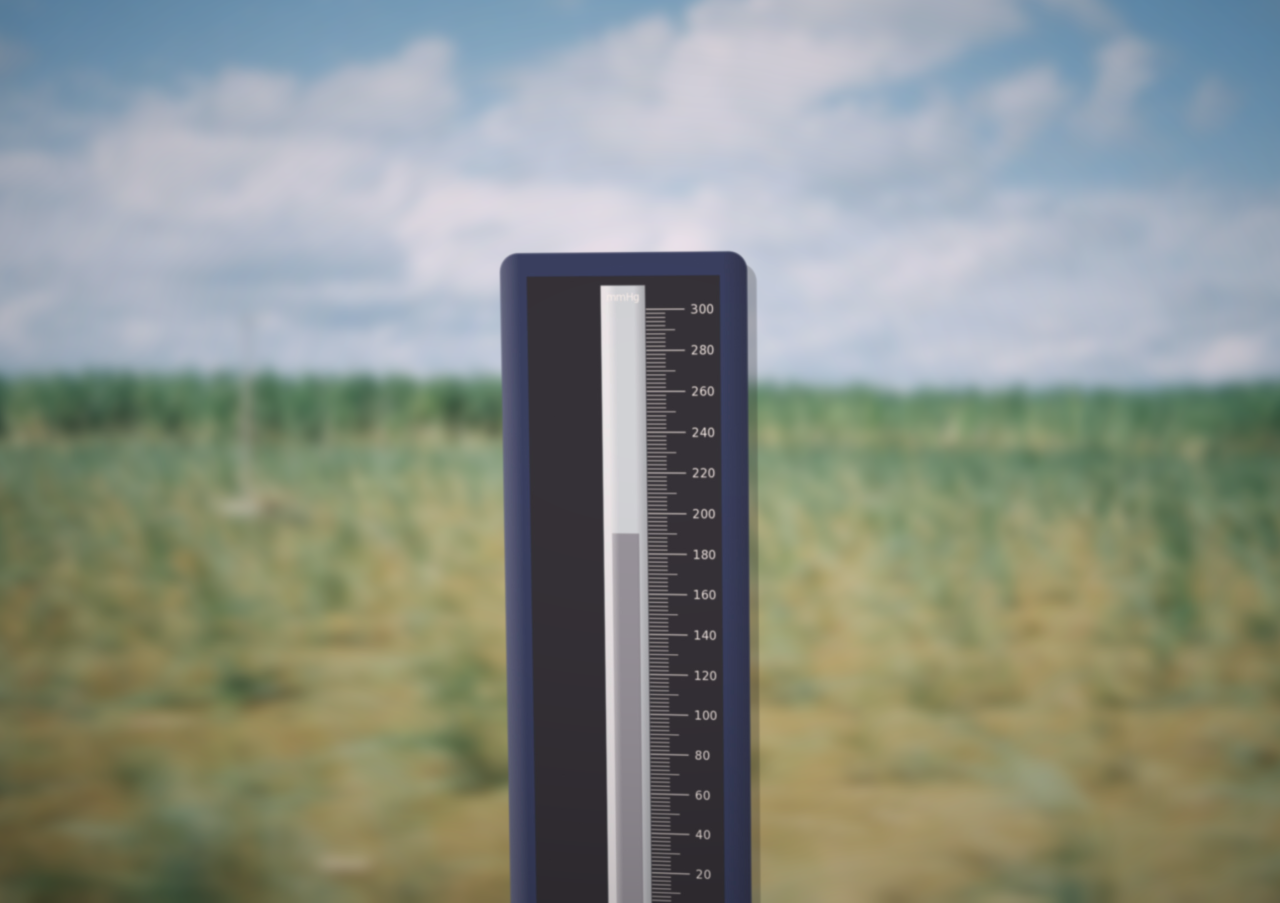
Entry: 190 mmHg
